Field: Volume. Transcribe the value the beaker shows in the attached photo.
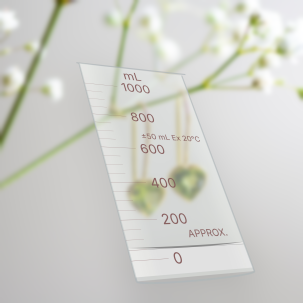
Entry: 50 mL
